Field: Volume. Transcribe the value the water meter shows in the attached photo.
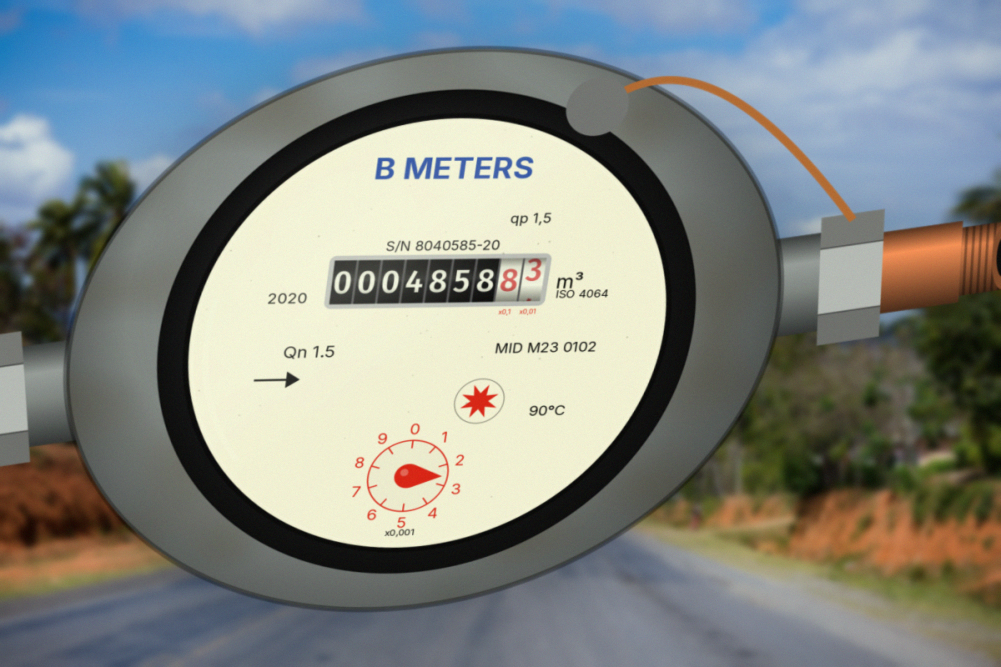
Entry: 4858.832 m³
